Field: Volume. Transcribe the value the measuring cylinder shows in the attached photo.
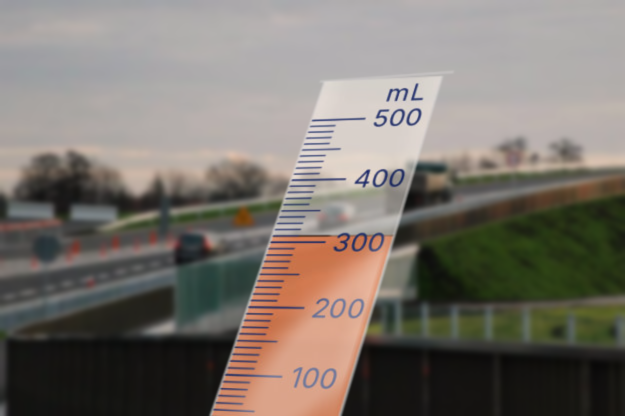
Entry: 310 mL
